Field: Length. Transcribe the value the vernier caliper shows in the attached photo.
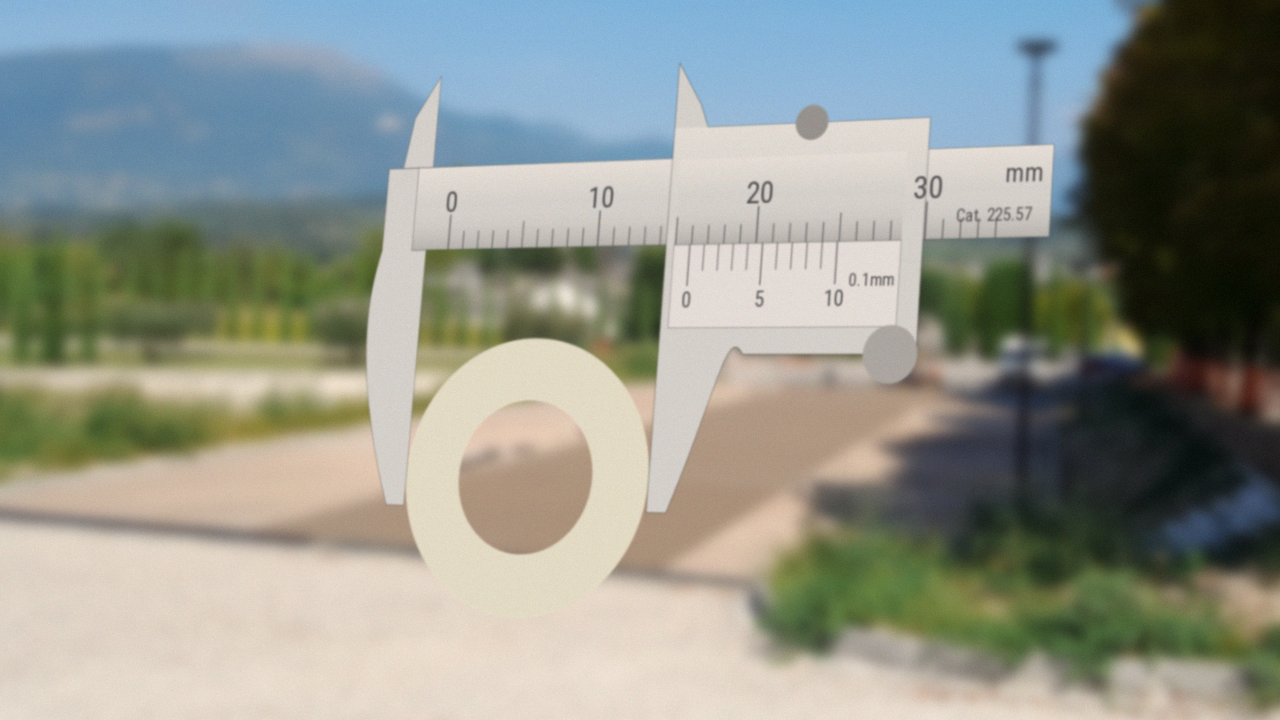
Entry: 15.9 mm
